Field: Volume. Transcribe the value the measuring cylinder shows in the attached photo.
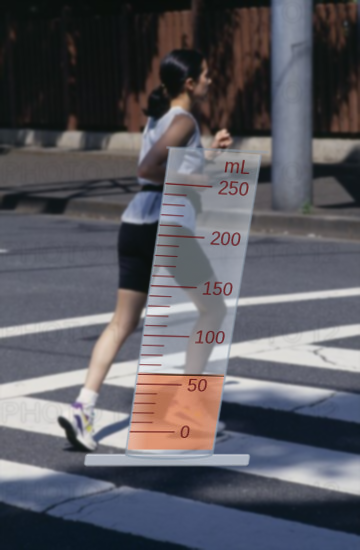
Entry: 60 mL
